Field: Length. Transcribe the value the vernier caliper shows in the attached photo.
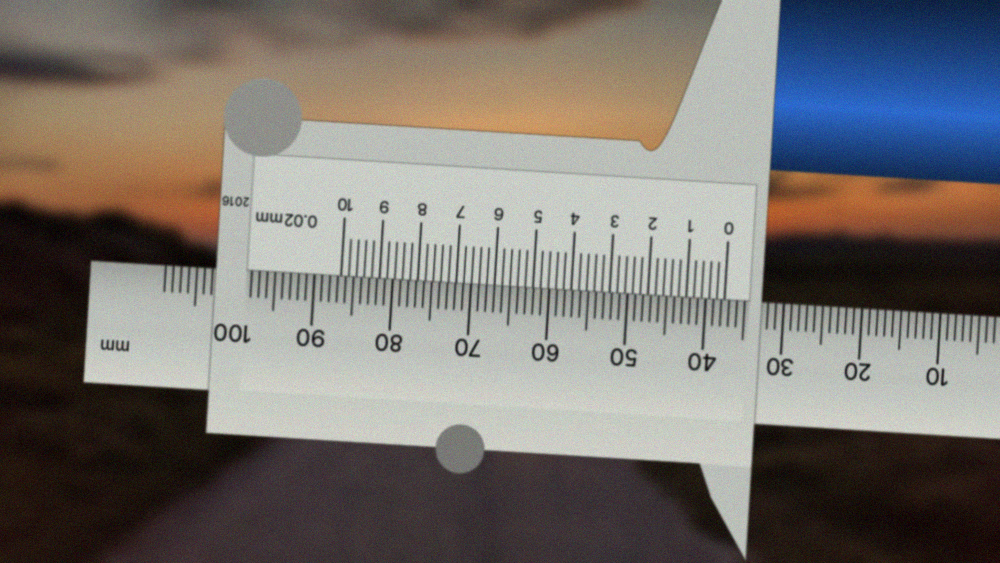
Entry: 37.6 mm
